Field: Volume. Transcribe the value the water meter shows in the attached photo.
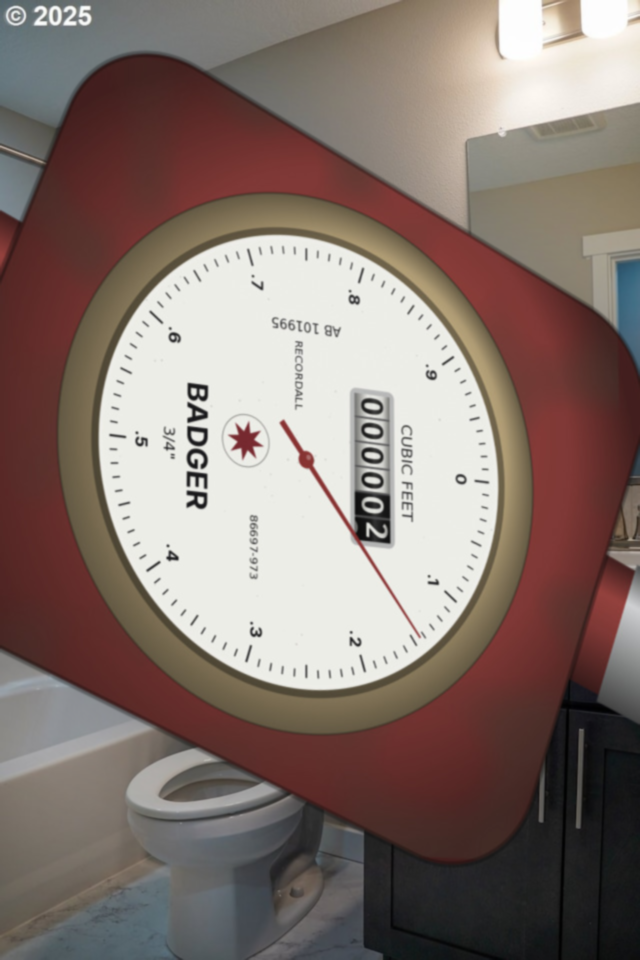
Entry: 2.14 ft³
